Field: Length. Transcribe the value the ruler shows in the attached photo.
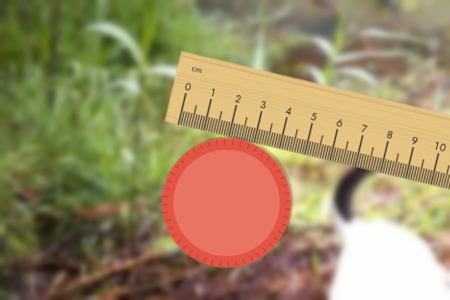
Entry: 5 cm
